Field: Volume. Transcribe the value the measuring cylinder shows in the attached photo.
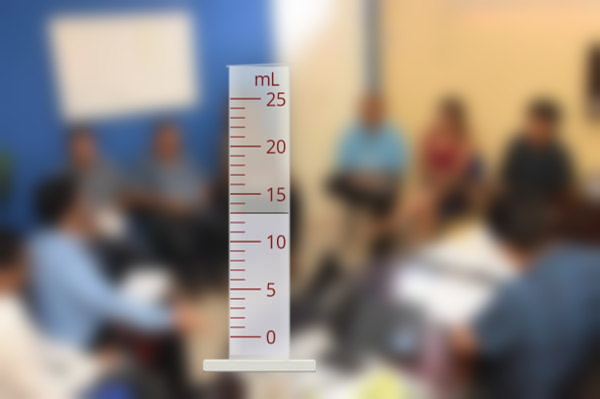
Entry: 13 mL
